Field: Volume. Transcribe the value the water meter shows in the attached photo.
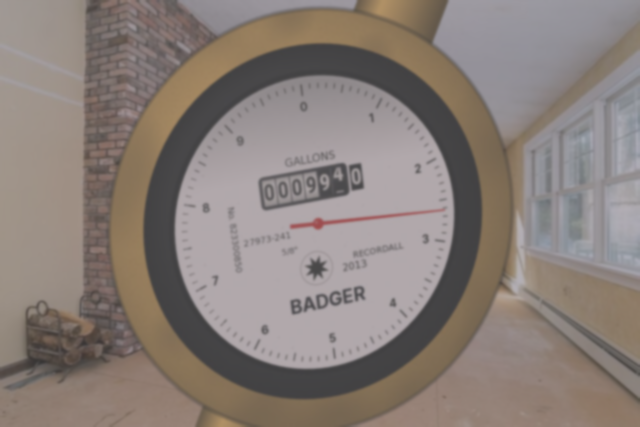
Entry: 9942.6 gal
